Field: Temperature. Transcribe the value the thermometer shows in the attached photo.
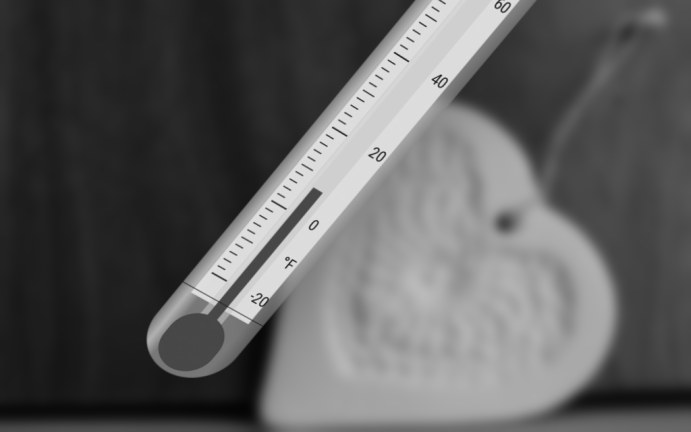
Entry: 7 °F
